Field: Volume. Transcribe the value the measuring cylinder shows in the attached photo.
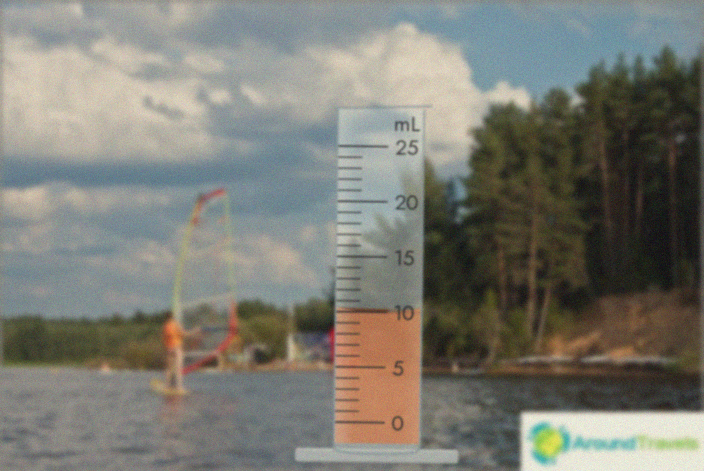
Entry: 10 mL
